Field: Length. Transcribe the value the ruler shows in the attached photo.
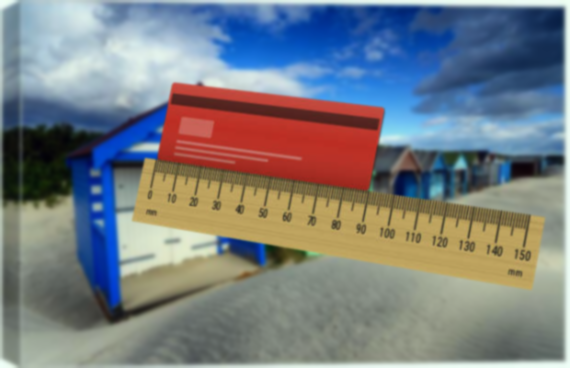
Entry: 90 mm
